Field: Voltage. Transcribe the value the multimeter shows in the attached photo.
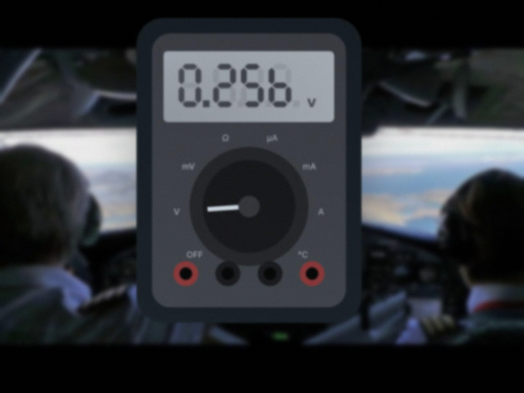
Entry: 0.256 V
